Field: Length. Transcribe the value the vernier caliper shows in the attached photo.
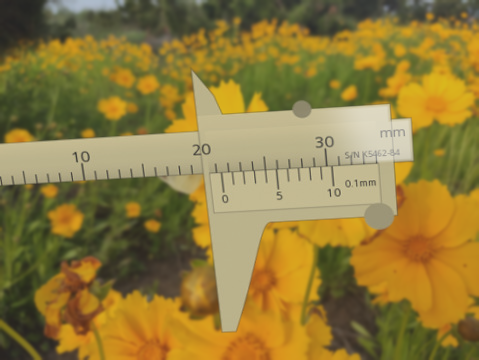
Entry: 21.4 mm
